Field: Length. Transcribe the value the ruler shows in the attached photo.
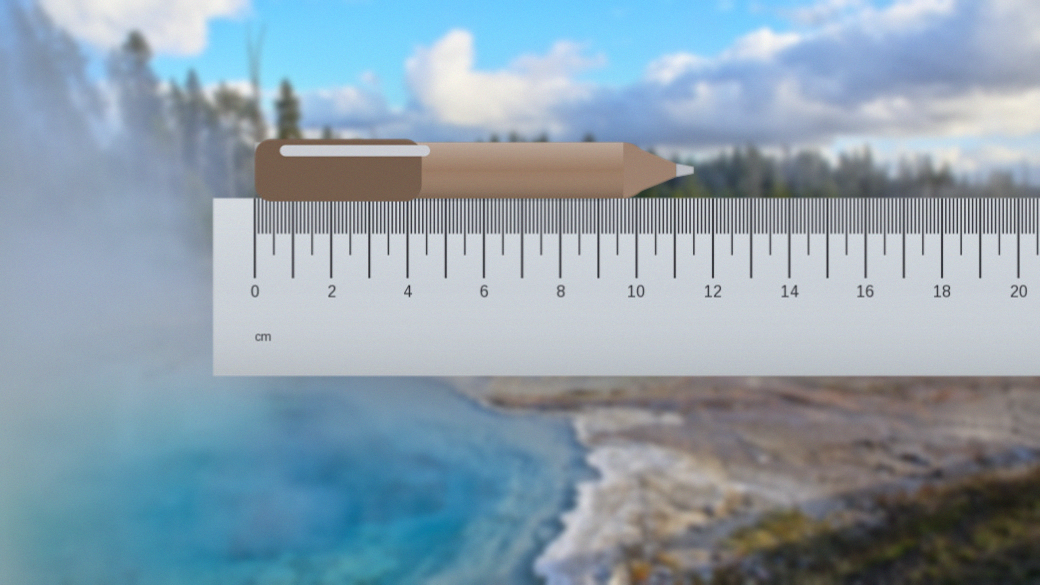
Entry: 11.5 cm
